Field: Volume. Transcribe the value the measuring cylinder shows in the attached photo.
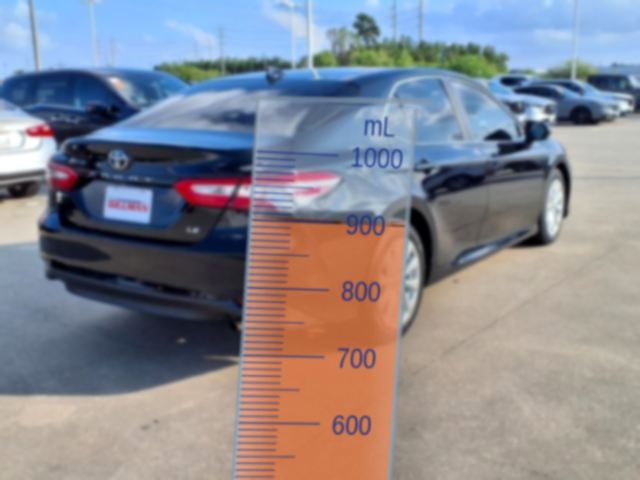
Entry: 900 mL
